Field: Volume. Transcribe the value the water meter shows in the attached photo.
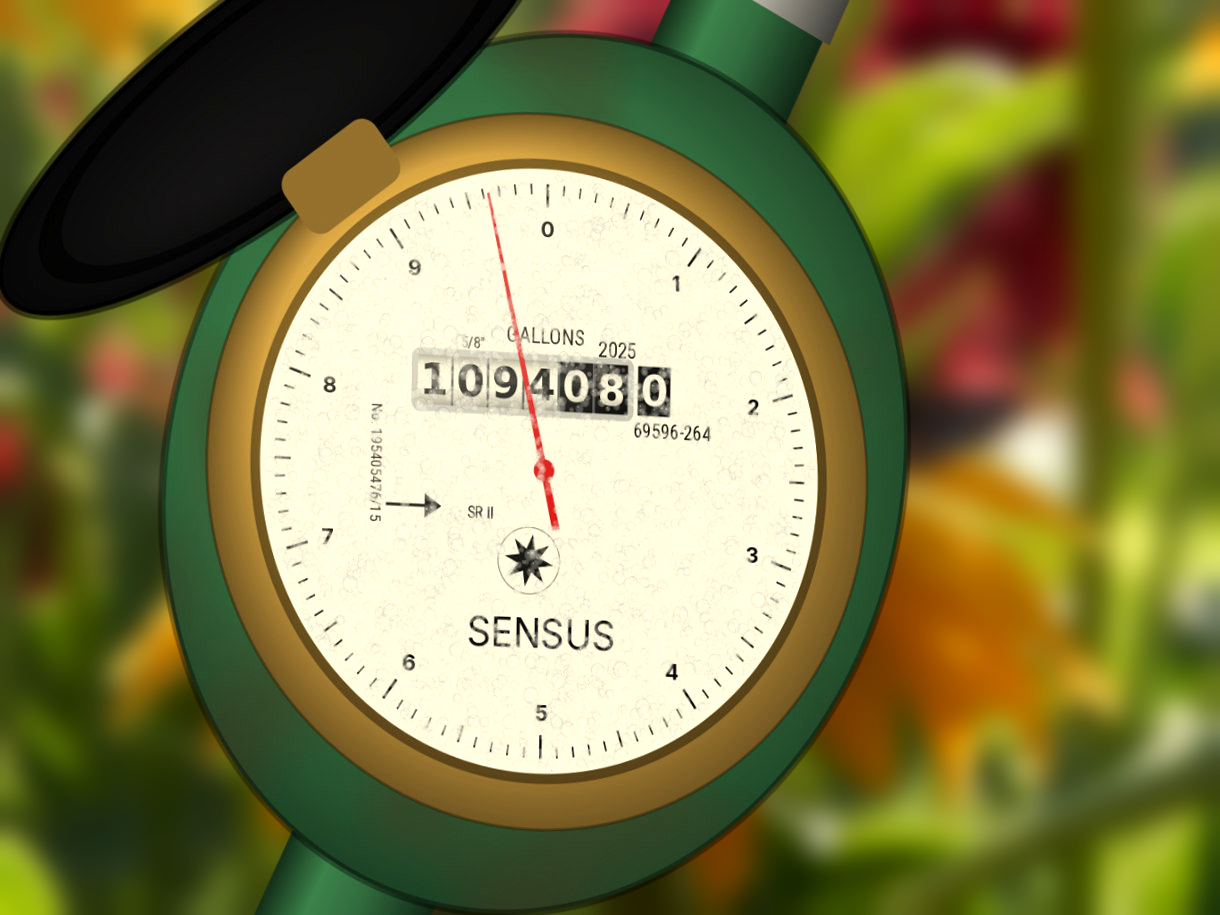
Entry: 1094079.6 gal
